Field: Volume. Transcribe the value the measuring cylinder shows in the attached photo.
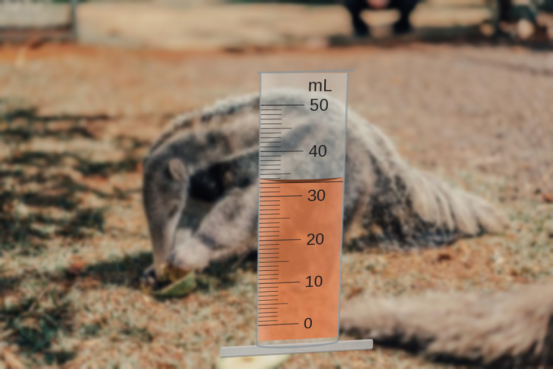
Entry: 33 mL
